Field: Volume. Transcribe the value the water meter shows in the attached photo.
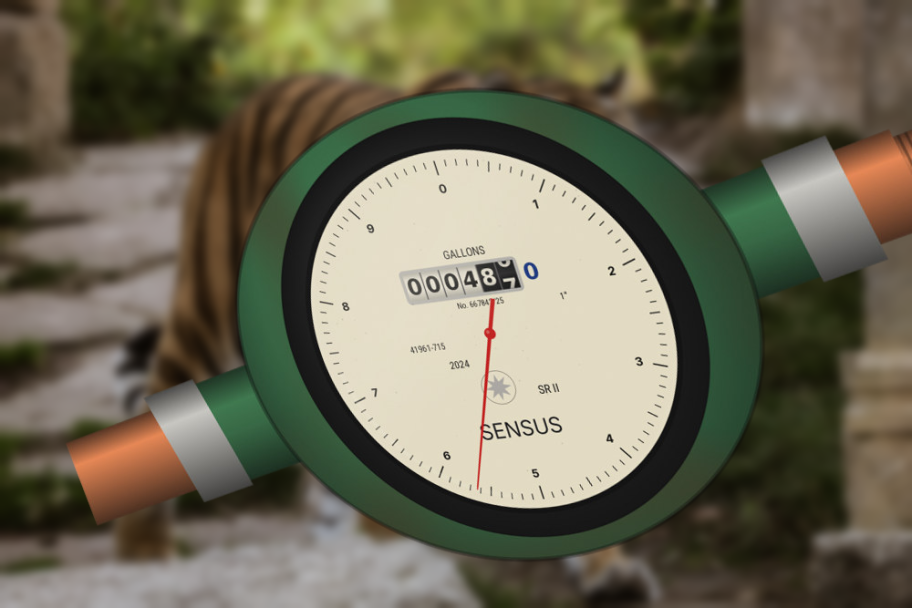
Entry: 4865.6 gal
